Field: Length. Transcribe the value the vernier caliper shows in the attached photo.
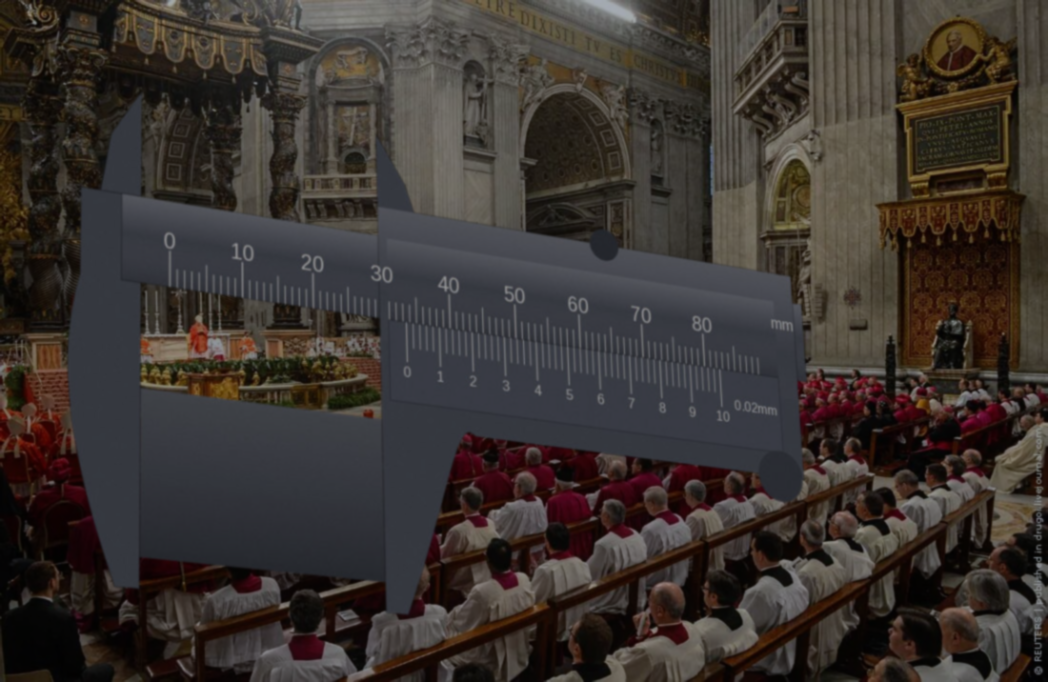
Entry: 33.5 mm
